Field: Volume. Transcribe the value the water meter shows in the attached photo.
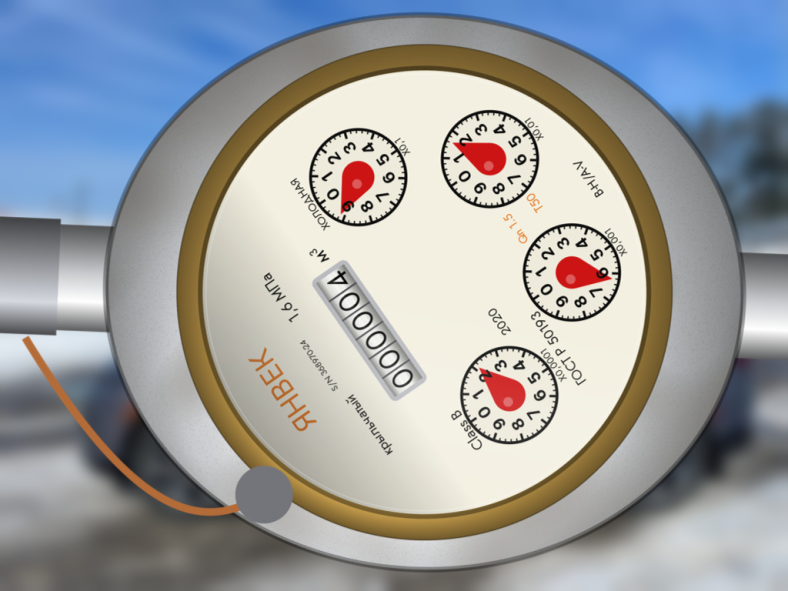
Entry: 3.9162 m³
